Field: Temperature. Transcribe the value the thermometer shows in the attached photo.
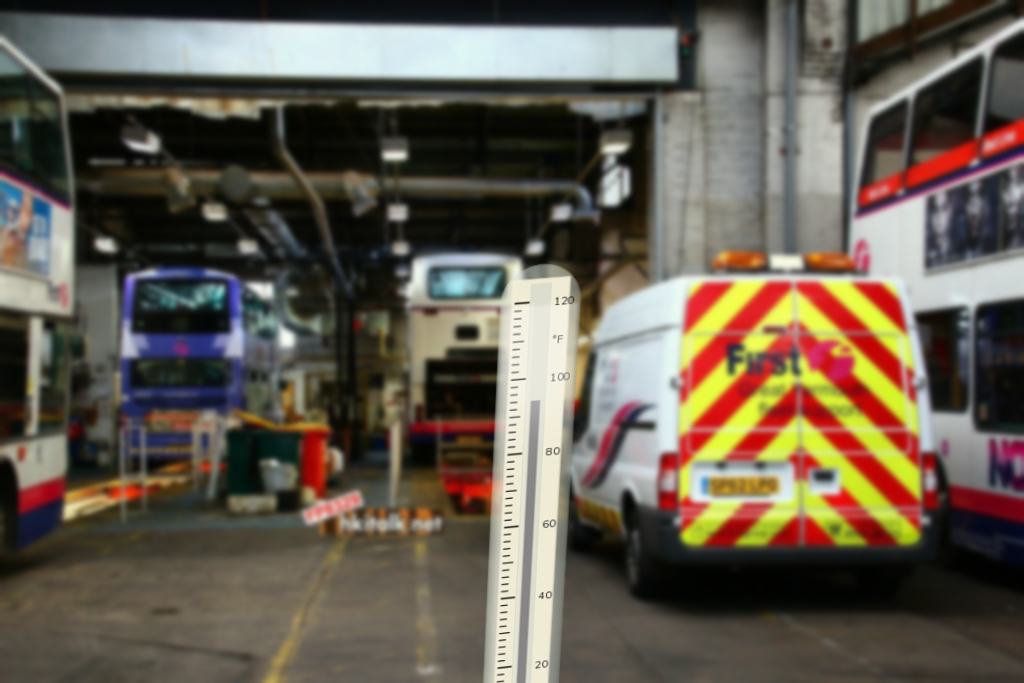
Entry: 94 °F
